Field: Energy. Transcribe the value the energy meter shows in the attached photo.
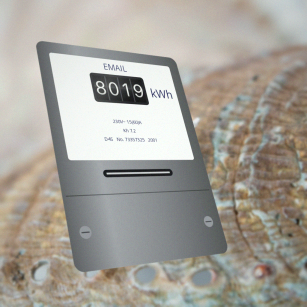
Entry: 8019 kWh
